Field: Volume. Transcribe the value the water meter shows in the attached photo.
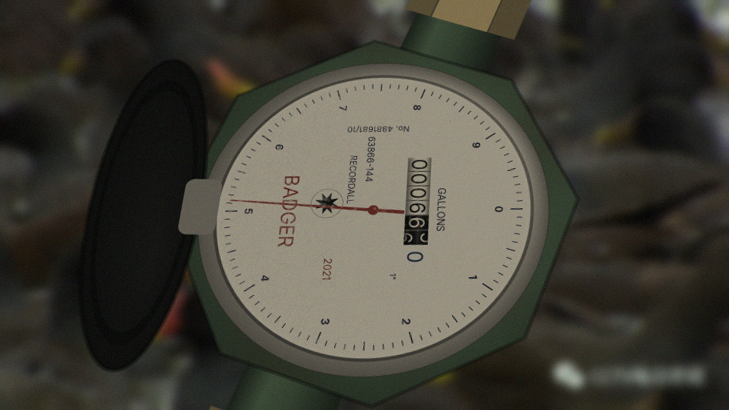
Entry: 6655.1 gal
